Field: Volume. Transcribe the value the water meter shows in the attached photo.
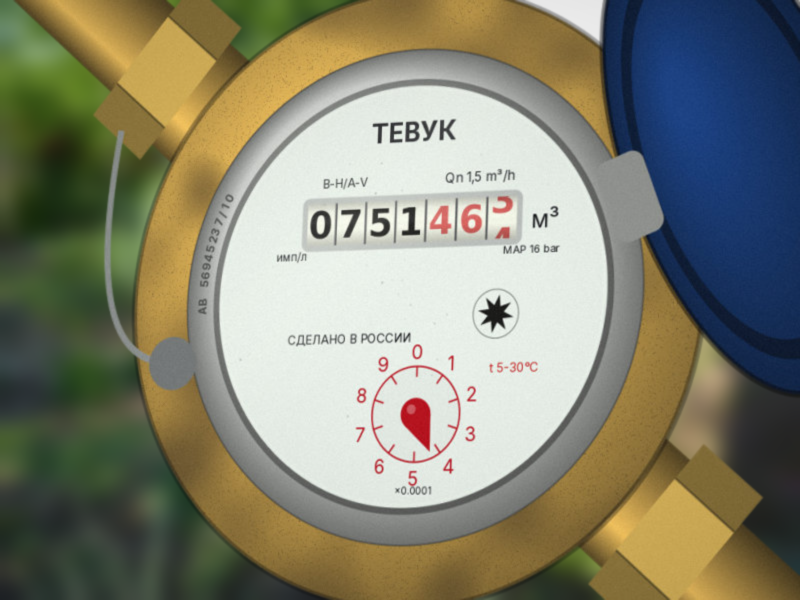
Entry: 751.4634 m³
